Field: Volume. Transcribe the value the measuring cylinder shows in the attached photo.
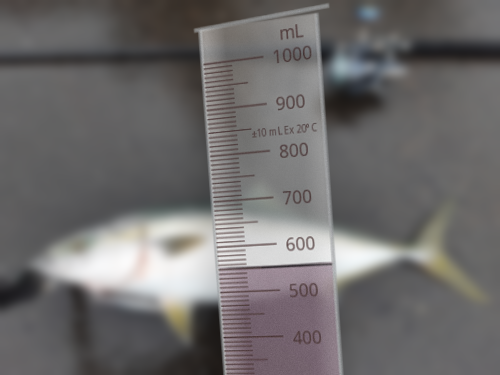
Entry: 550 mL
